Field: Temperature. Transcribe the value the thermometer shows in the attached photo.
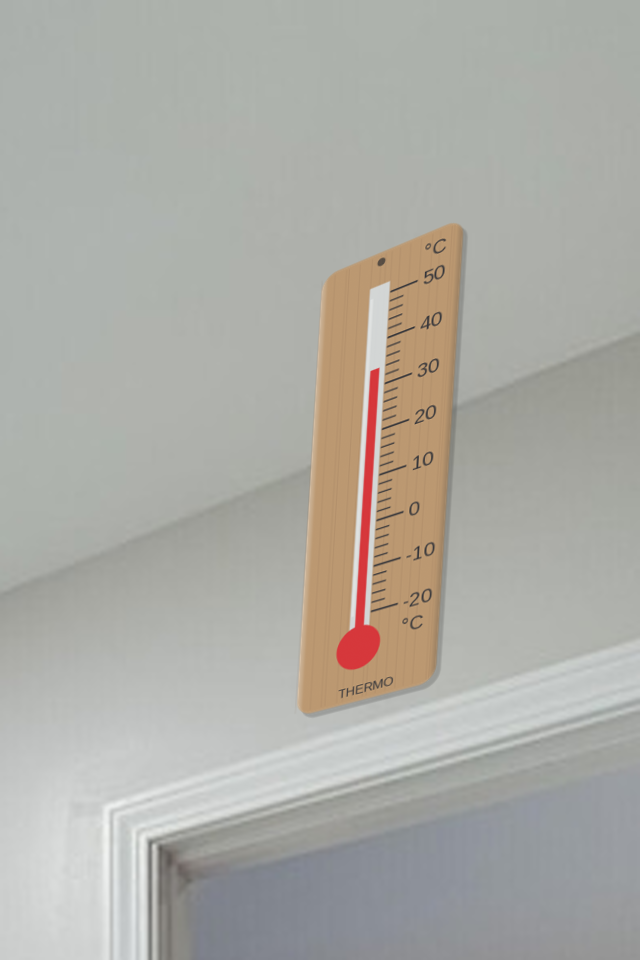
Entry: 34 °C
